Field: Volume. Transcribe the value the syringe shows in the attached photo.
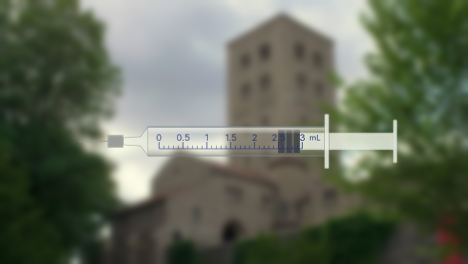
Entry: 2.5 mL
